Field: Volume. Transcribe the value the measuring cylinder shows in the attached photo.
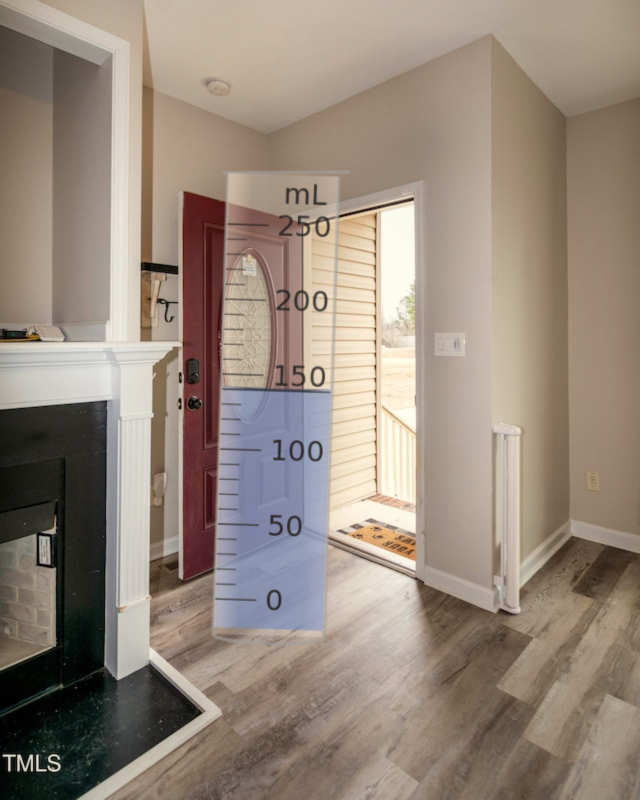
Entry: 140 mL
